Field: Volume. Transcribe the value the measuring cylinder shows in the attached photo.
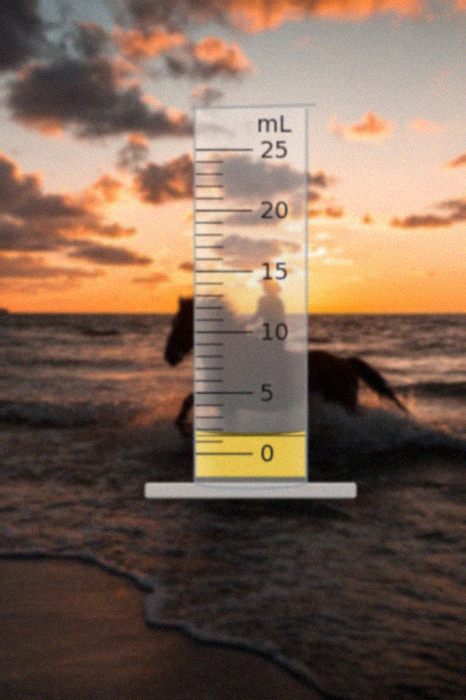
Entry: 1.5 mL
